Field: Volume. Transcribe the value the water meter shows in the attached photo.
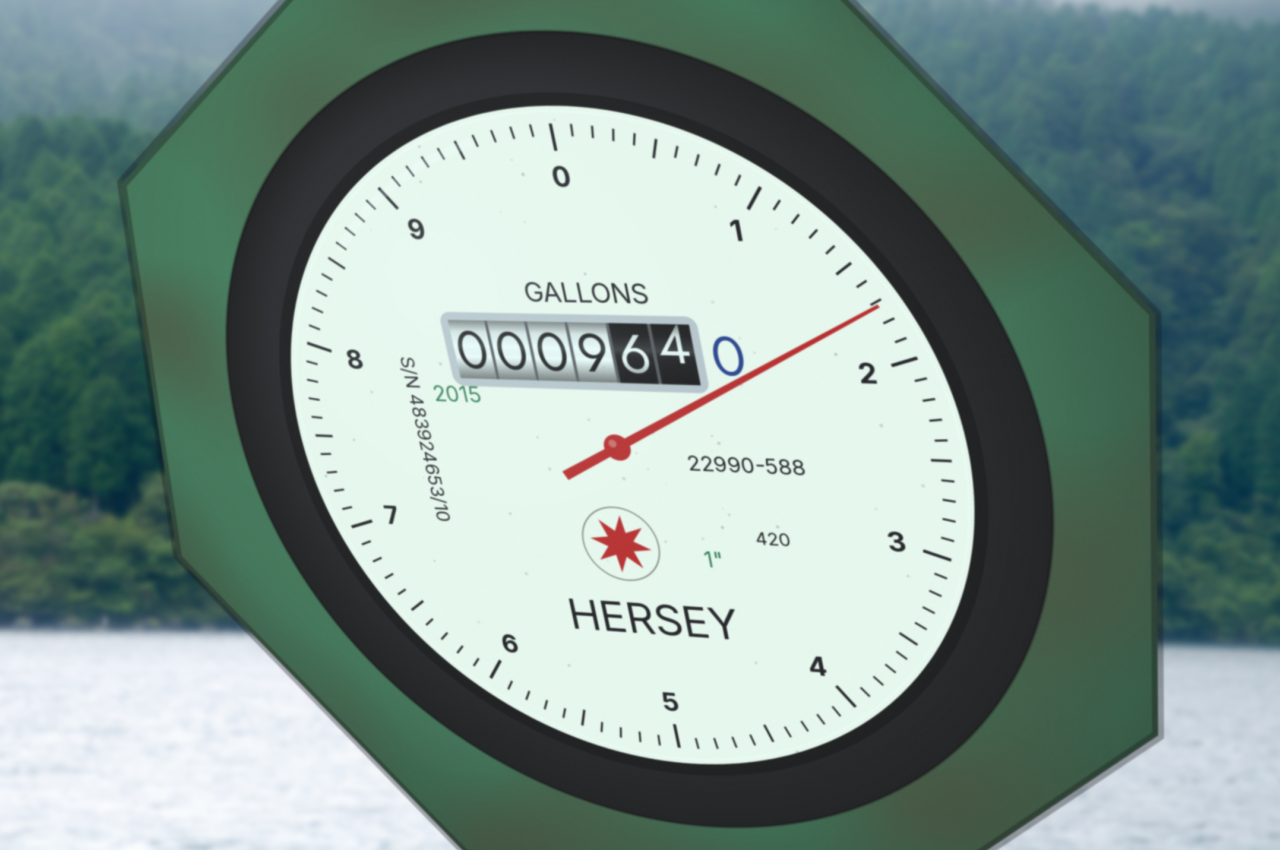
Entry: 9641.7 gal
